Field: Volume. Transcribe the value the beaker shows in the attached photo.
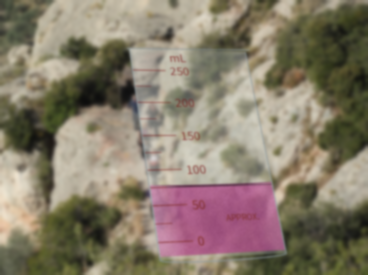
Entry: 75 mL
